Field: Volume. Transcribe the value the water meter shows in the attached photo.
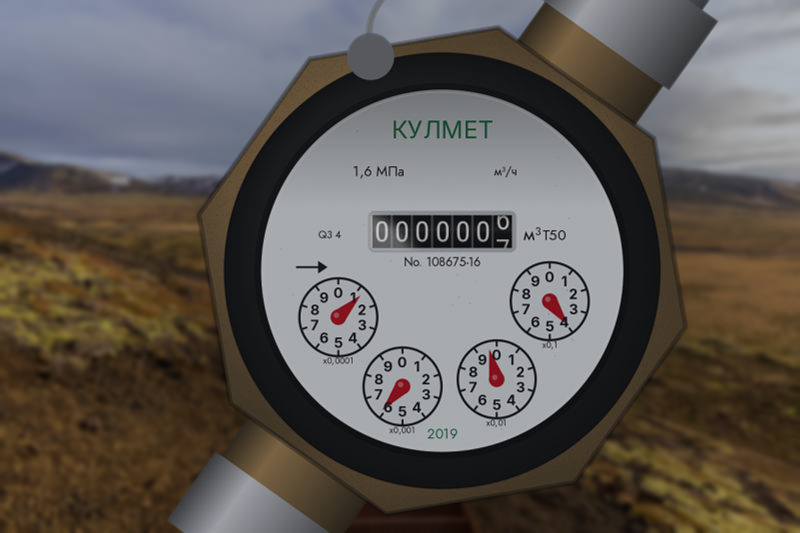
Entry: 6.3961 m³
